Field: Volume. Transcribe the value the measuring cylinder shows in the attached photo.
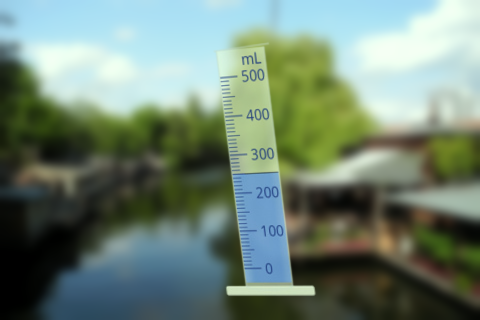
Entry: 250 mL
